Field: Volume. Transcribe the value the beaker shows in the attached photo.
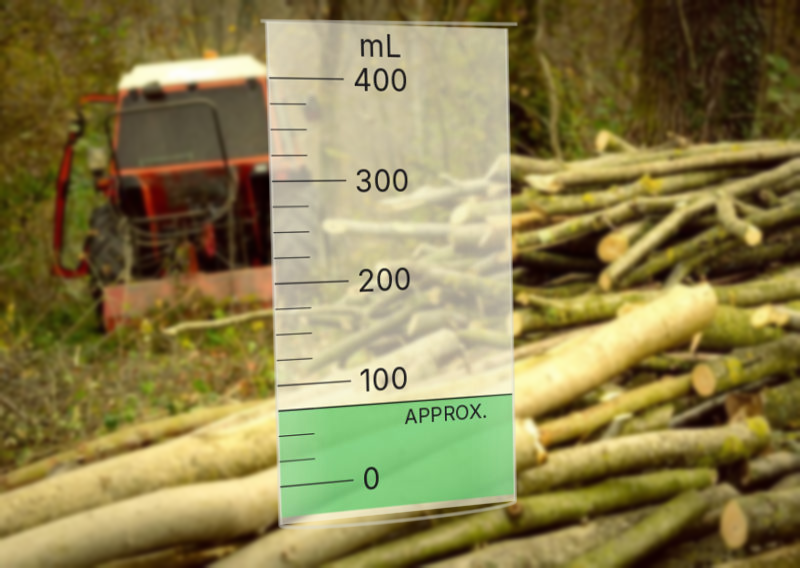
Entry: 75 mL
